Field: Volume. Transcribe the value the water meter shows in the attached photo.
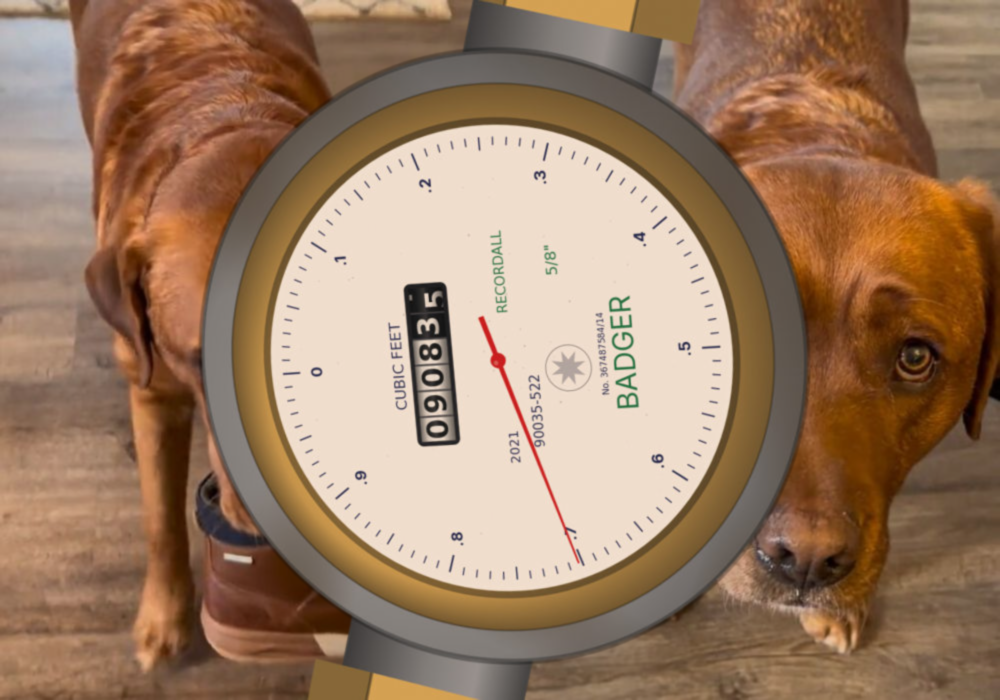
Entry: 90834.70 ft³
